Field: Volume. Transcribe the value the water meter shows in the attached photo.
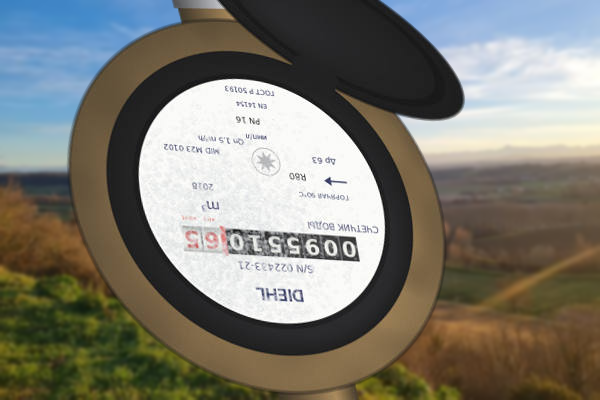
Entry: 95510.65 m³
